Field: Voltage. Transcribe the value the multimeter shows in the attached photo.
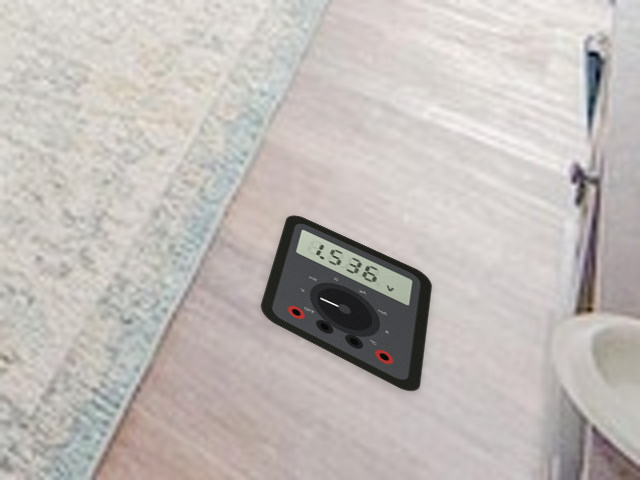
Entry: 1.536 V
